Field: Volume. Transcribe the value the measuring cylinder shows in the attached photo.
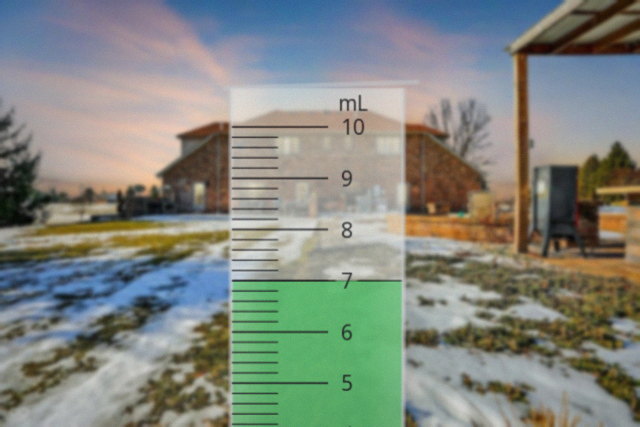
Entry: 7 mL
